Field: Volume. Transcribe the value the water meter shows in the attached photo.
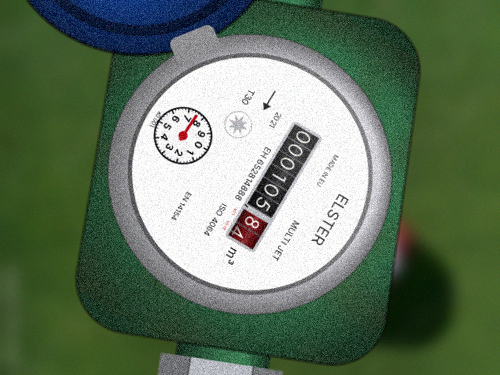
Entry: 105.837 m³
